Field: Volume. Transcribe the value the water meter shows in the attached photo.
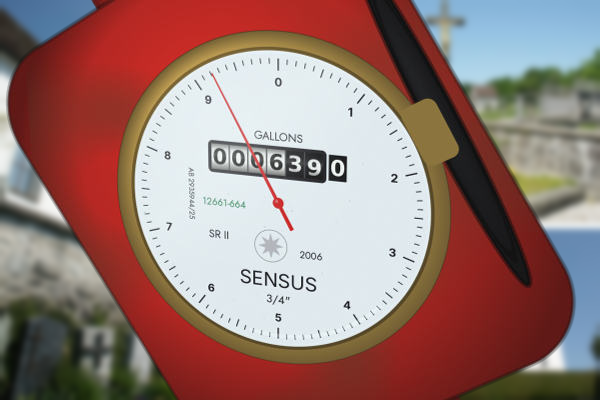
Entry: 6389.2 gal
